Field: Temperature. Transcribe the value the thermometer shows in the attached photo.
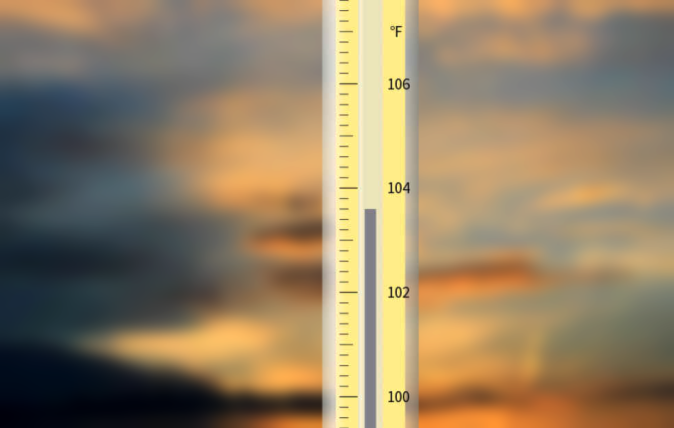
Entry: 103.6 °F
